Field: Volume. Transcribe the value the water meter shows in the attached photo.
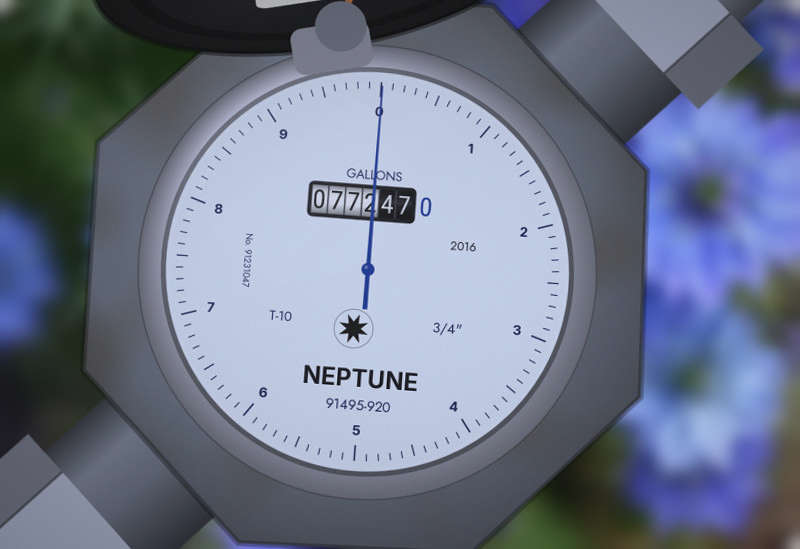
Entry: 772470.0 gal
